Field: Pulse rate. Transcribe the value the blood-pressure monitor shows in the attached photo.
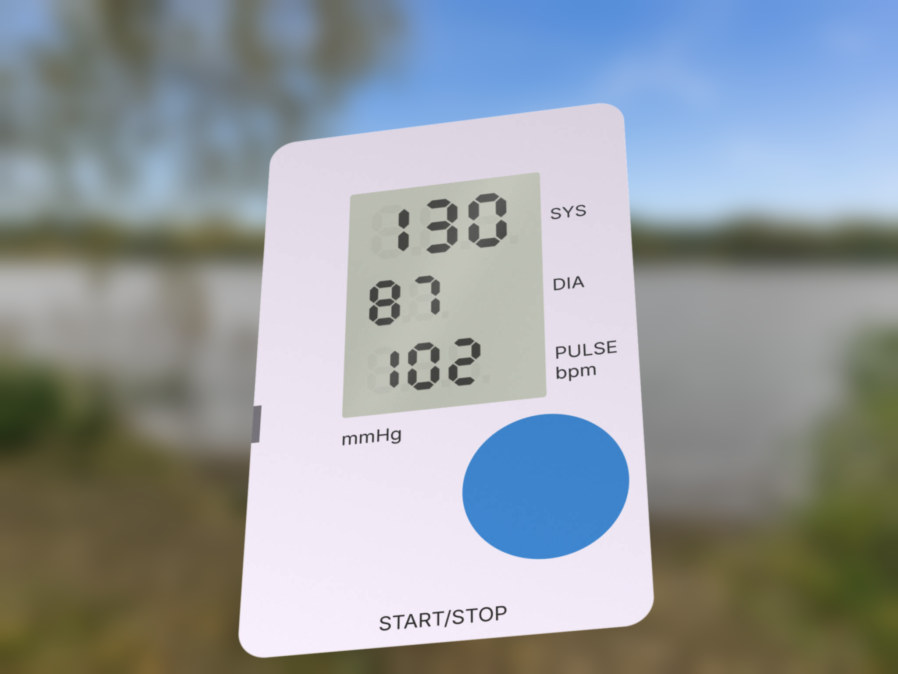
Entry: 102 bpm
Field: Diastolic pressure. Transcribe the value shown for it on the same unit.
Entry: 87 mmHg
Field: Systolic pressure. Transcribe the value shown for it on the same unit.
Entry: 130 mmHg
